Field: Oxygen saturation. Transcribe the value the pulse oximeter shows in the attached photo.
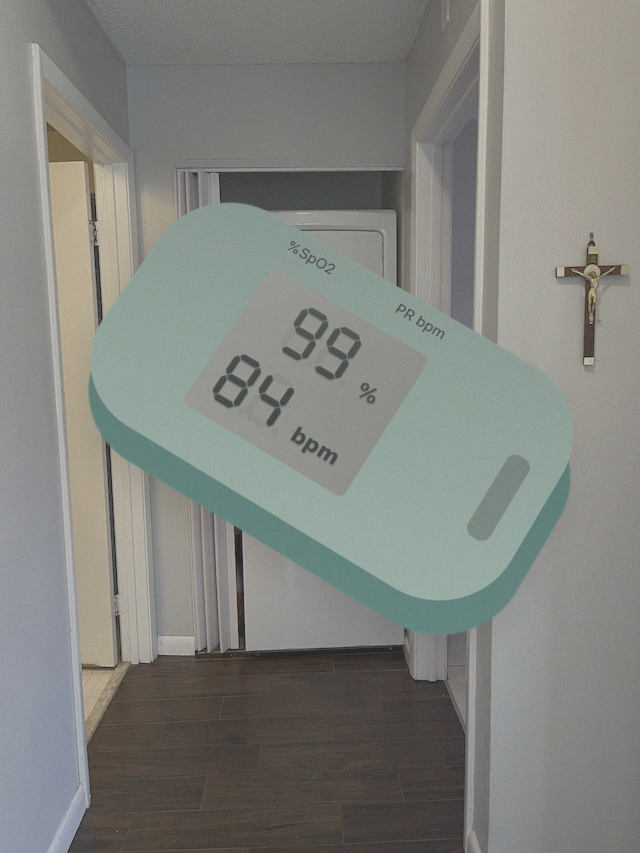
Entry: 99 %
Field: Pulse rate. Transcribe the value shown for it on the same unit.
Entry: 84 bpm
